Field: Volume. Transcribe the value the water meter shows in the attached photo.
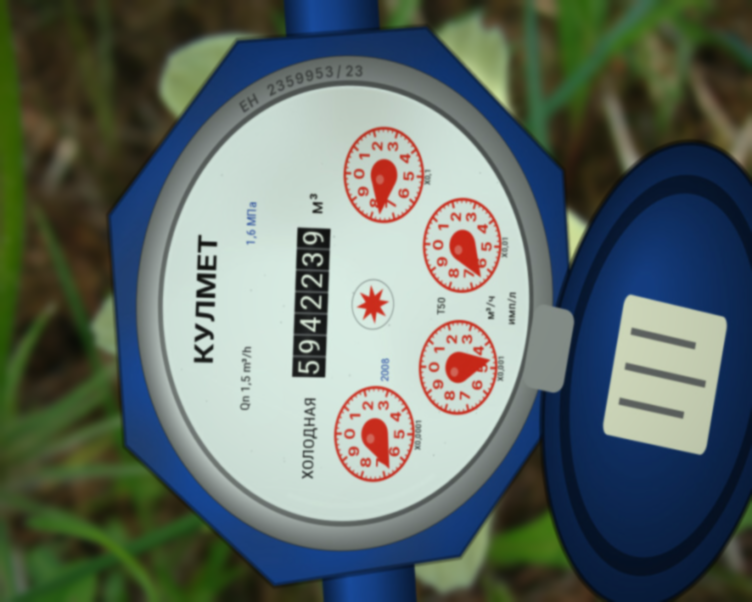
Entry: 5942239.7646 m³
